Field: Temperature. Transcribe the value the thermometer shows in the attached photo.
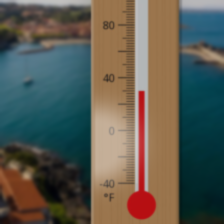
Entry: 30 °F
